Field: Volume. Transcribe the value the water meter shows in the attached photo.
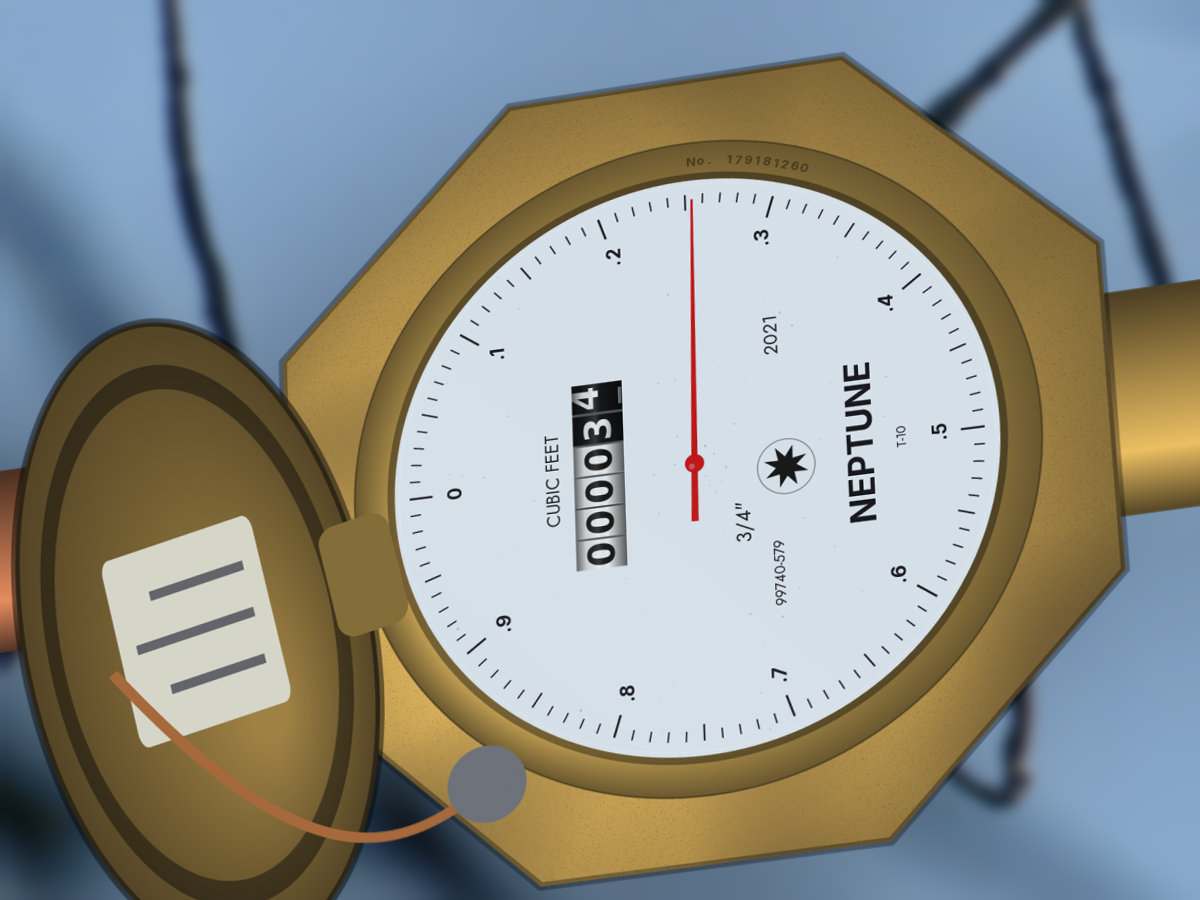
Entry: 34.25 ft³
